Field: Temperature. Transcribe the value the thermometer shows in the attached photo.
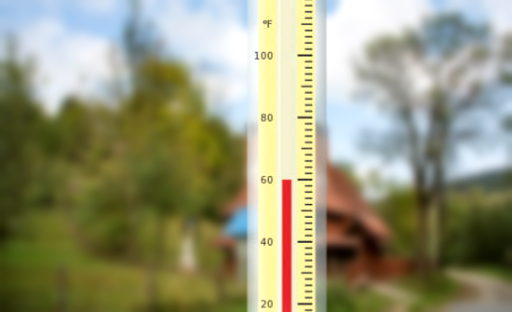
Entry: 60 °F
